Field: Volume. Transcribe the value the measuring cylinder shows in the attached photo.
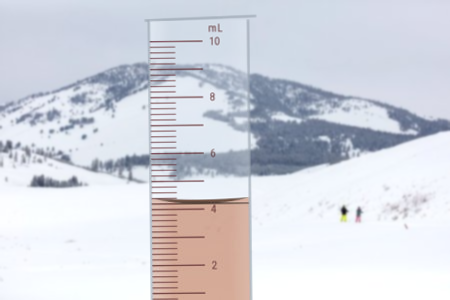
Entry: 4.2 mL
